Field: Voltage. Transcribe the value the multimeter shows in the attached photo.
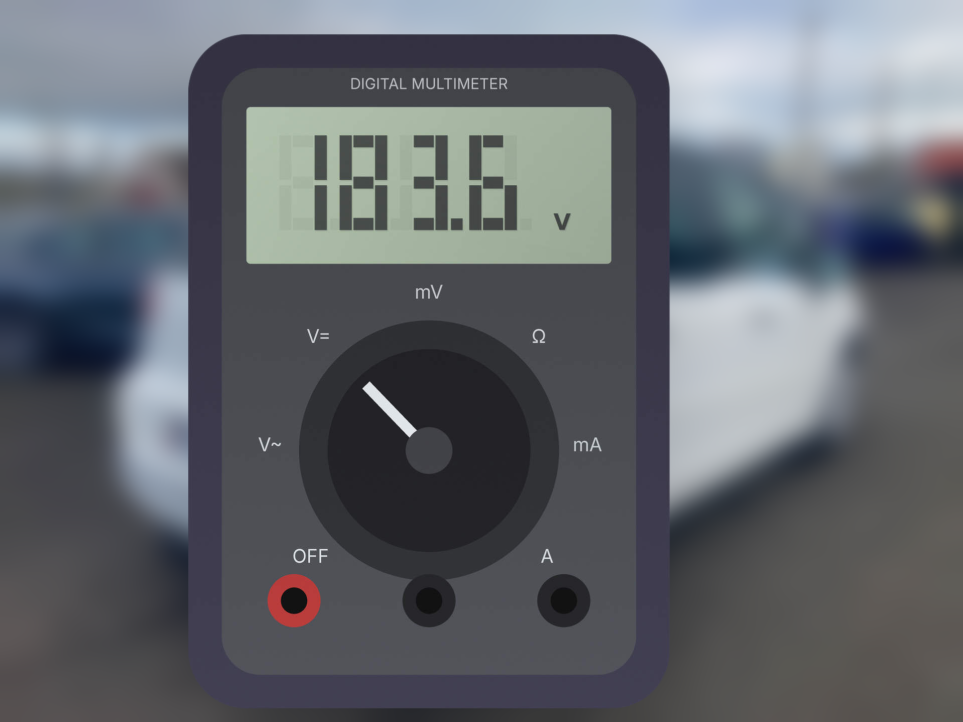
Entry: 183.6 V
